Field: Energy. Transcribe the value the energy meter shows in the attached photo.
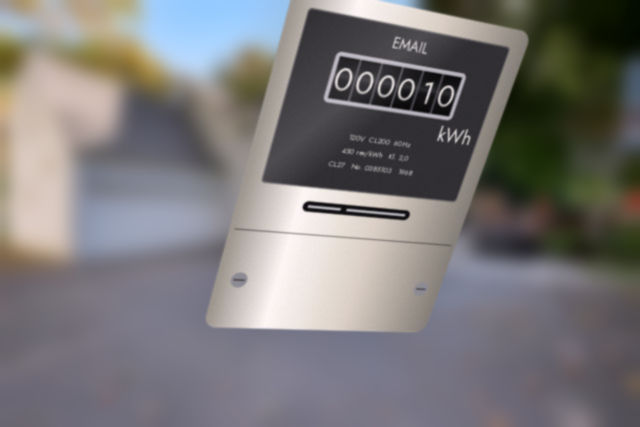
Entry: 10 kWh
